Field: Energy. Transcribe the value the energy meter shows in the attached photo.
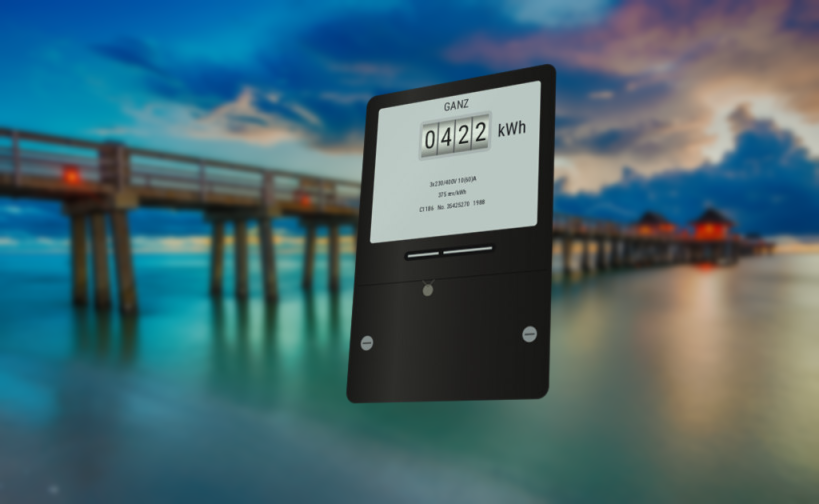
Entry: 422 kWh
